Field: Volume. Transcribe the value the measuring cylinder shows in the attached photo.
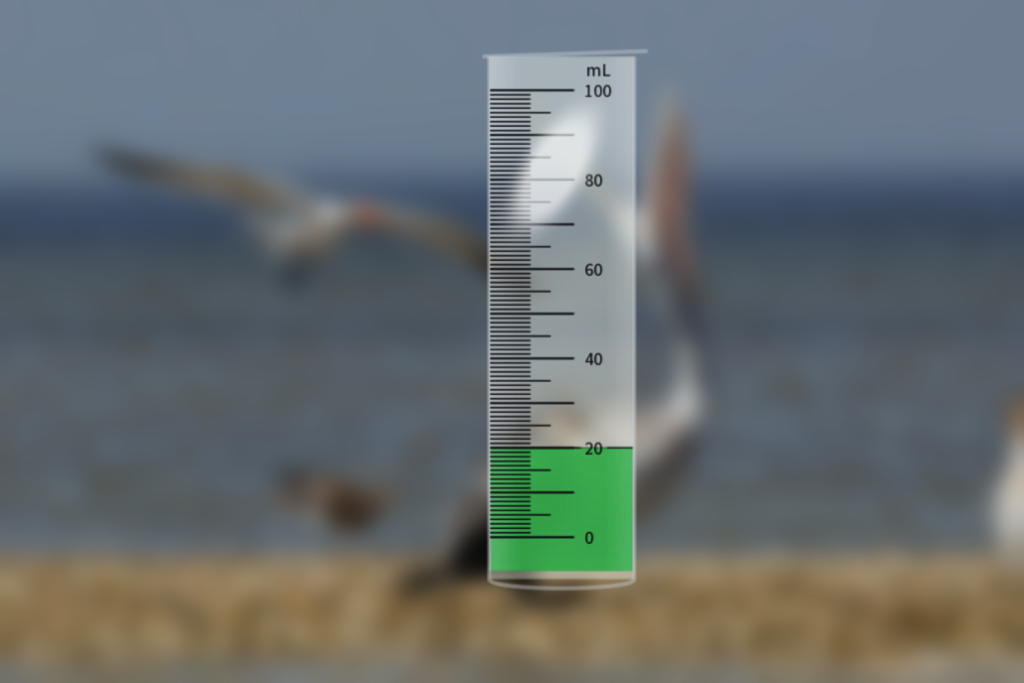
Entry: 20 mL
